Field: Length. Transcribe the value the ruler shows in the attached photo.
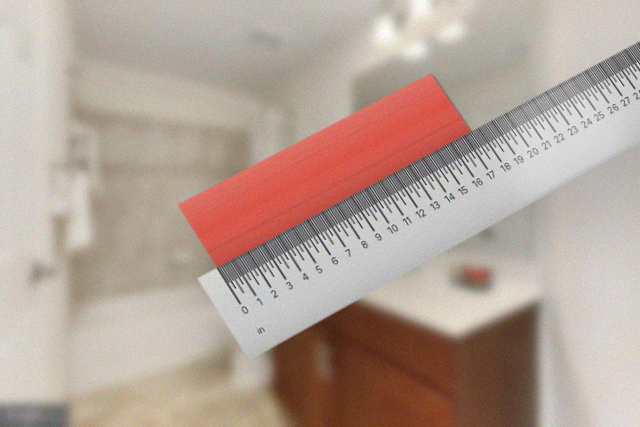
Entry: 17.5 in
